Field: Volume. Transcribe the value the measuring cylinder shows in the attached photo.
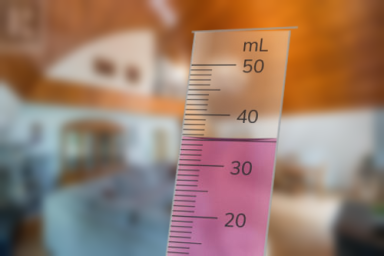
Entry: 35 mL
